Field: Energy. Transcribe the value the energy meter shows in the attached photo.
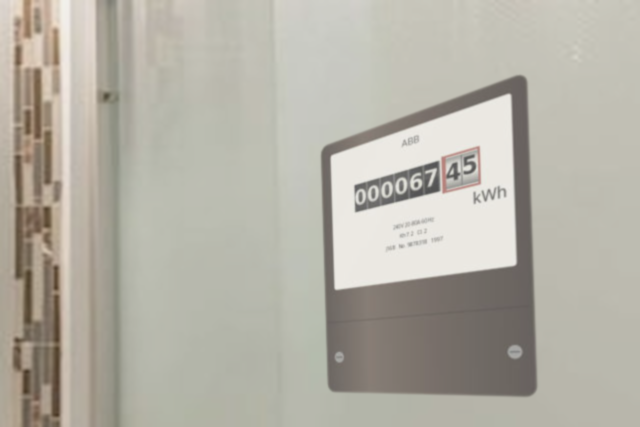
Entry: 67.45 kWh
